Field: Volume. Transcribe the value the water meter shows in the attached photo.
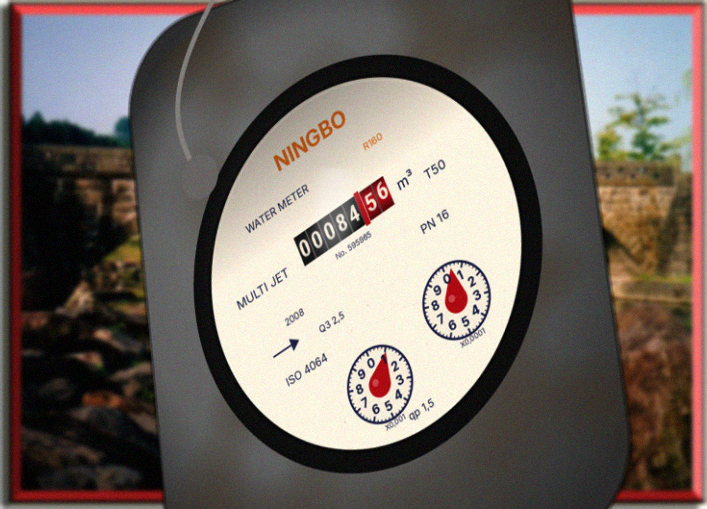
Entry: 84.5610 m³
